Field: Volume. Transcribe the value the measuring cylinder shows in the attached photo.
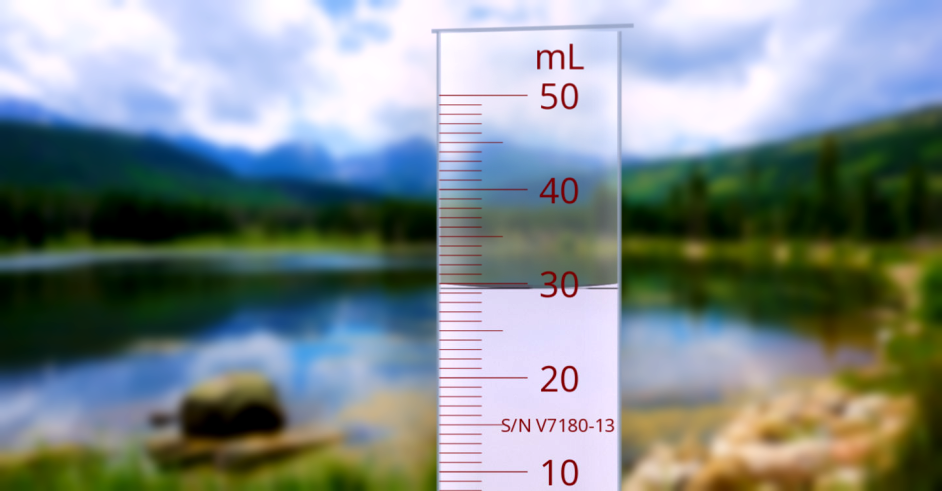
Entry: 29.5 mL
